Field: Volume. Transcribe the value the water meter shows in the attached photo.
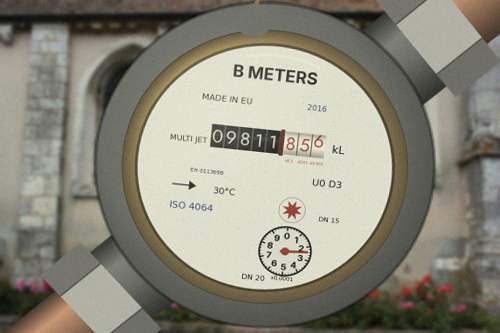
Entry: 9811.8562 kL
